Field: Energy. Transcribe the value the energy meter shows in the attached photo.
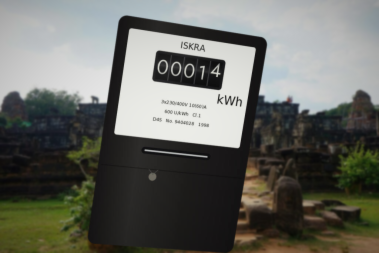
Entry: 14 kWh
